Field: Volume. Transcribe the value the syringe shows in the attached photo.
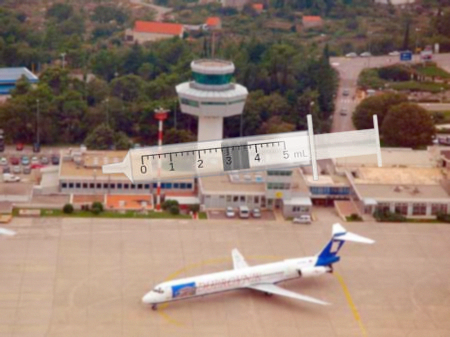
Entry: 2.8 mL
